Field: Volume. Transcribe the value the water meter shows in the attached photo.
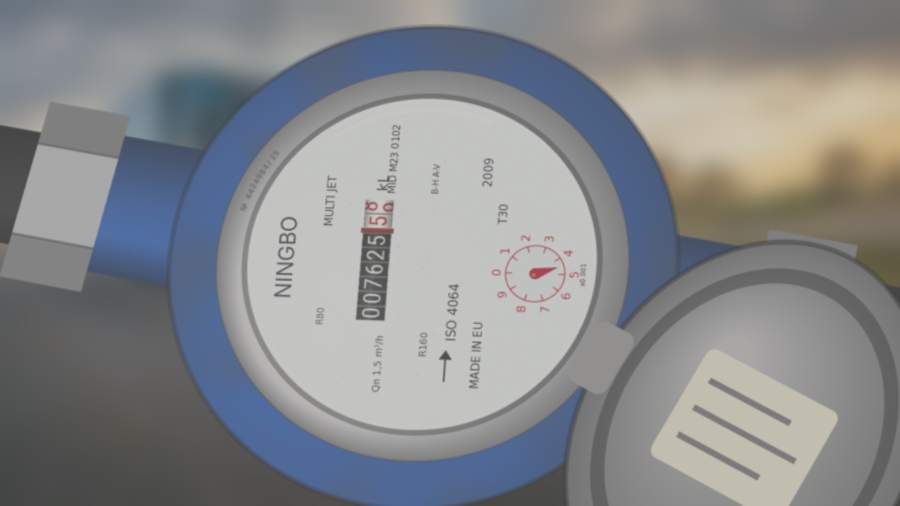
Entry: 7625.584 kL
